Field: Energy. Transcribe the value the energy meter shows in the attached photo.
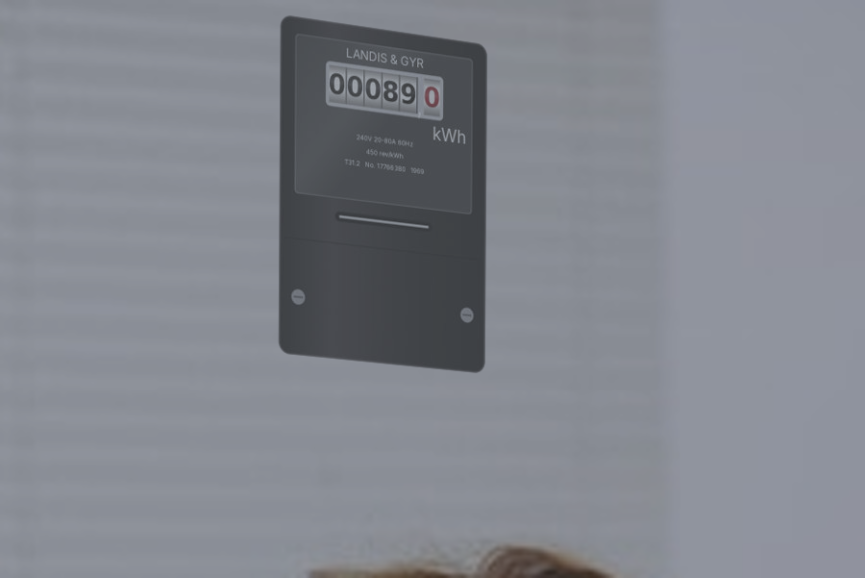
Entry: 89.0 kWh
